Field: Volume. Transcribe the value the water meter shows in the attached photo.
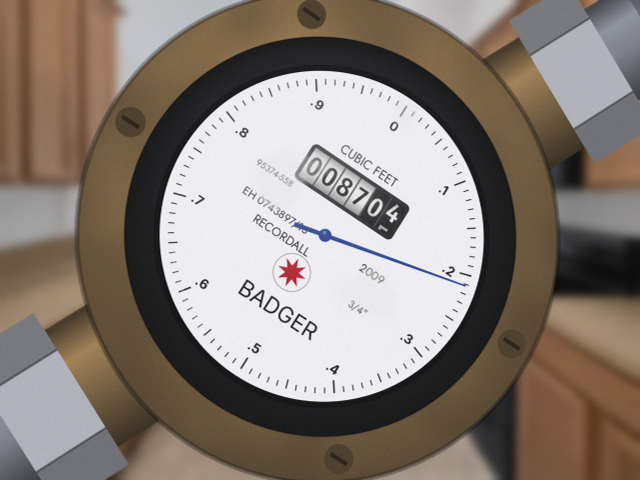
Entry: 8704.21 ft³
